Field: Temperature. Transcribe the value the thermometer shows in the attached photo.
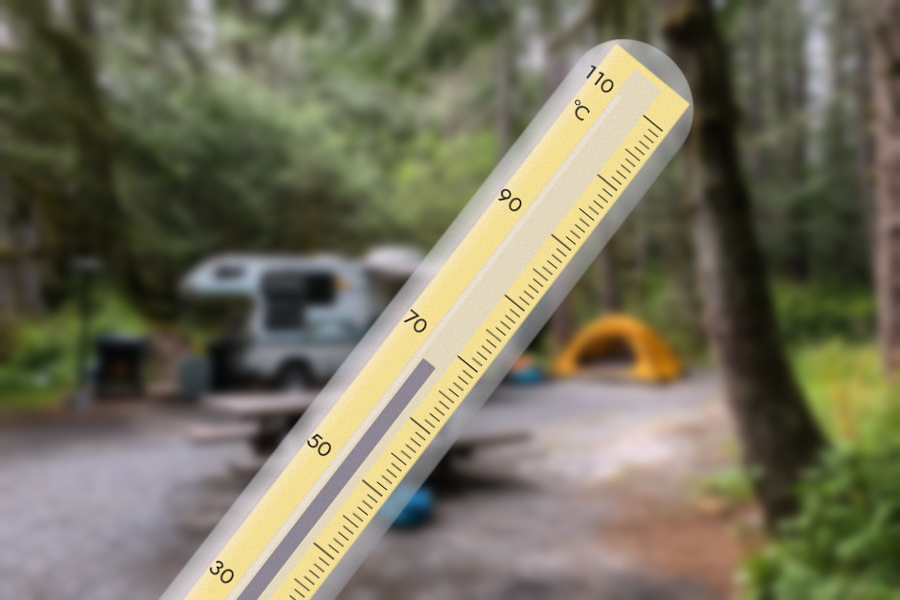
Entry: 67 °C
